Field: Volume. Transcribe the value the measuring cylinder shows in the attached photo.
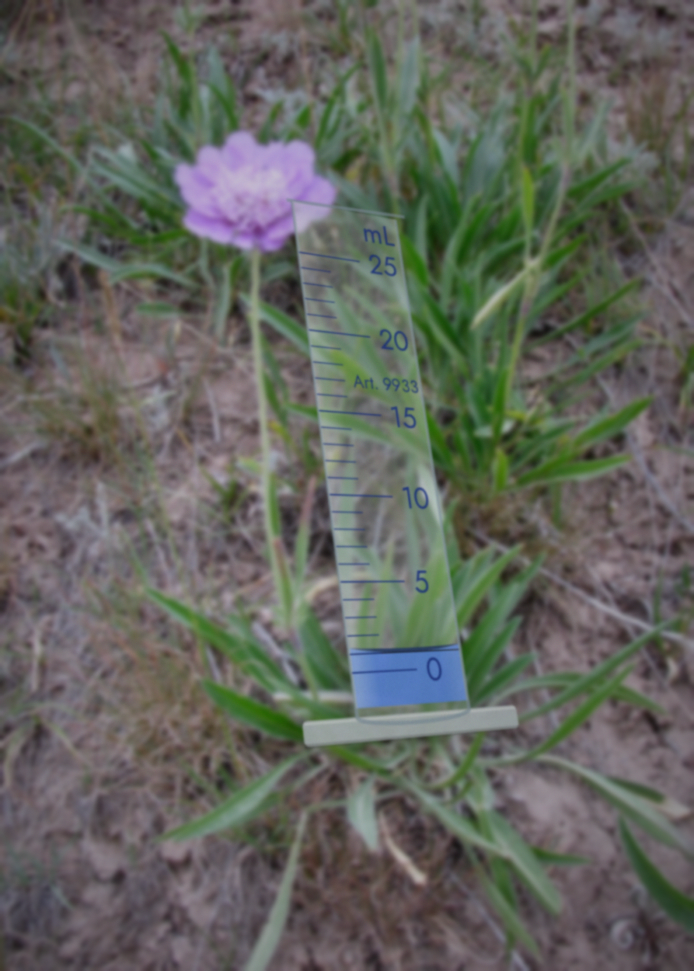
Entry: 1 mL
